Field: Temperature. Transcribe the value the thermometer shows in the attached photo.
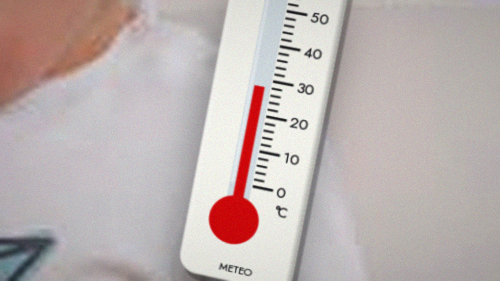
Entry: 28 °C
